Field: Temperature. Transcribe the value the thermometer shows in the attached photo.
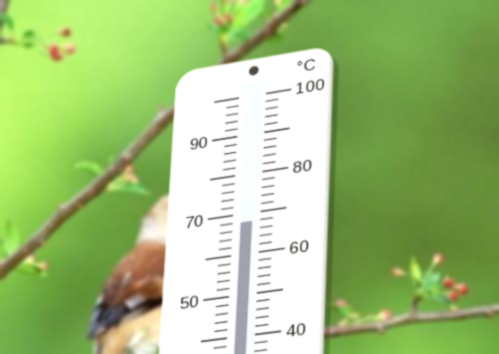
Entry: 68 °C
